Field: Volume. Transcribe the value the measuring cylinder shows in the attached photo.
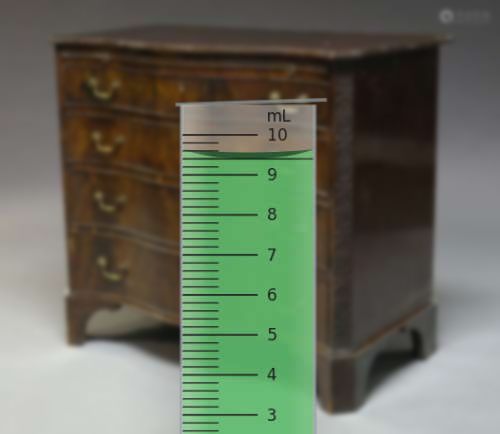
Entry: 9.4 mL
